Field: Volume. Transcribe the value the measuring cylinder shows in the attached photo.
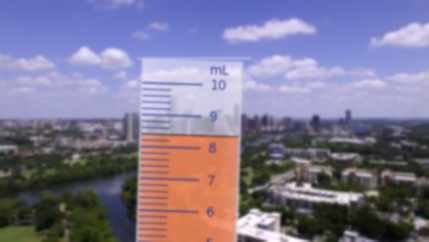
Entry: 8.4 mL
